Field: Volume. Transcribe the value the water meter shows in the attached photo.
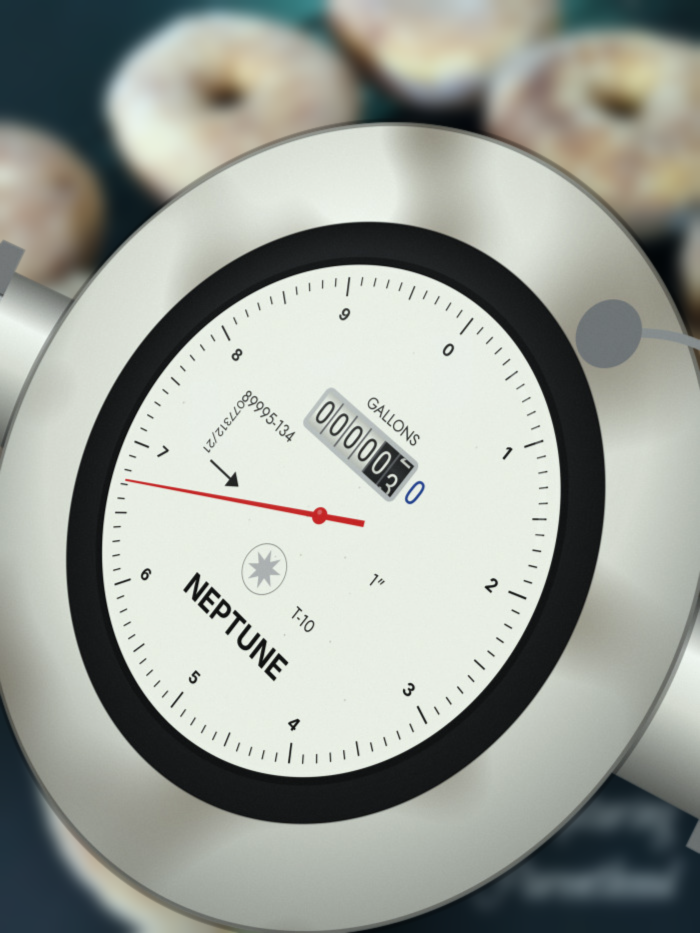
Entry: 26.7 gal
